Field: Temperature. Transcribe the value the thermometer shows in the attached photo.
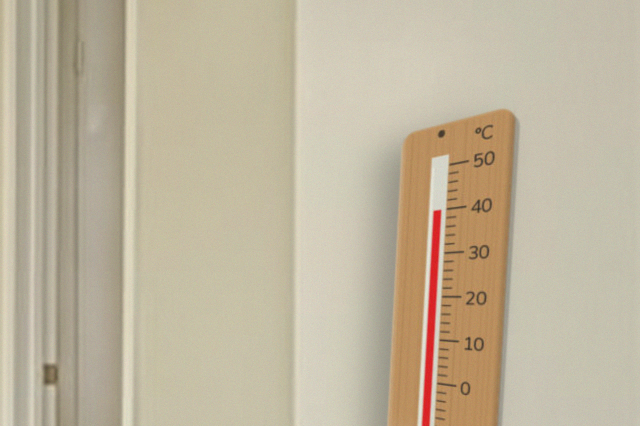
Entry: 40 °C
